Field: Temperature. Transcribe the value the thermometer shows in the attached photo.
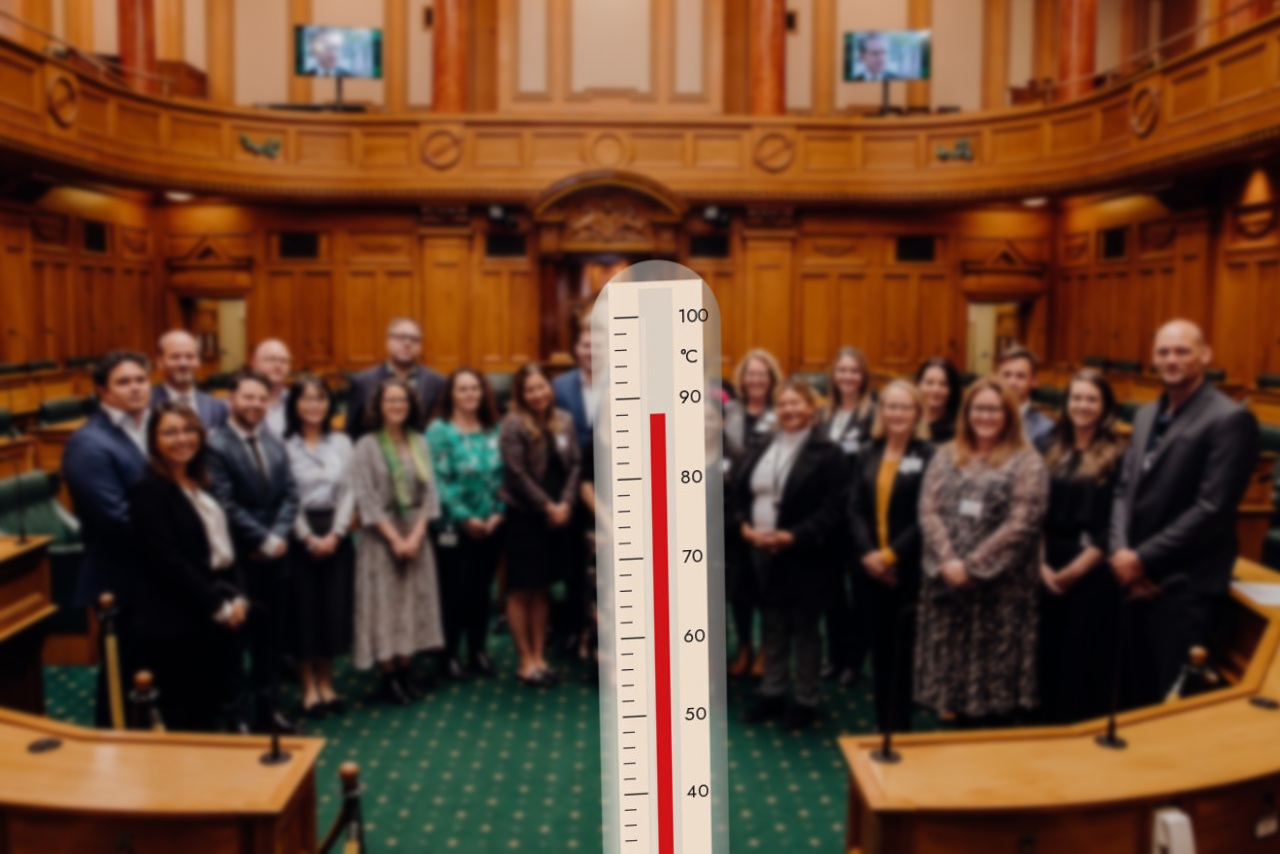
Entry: 88 °C
